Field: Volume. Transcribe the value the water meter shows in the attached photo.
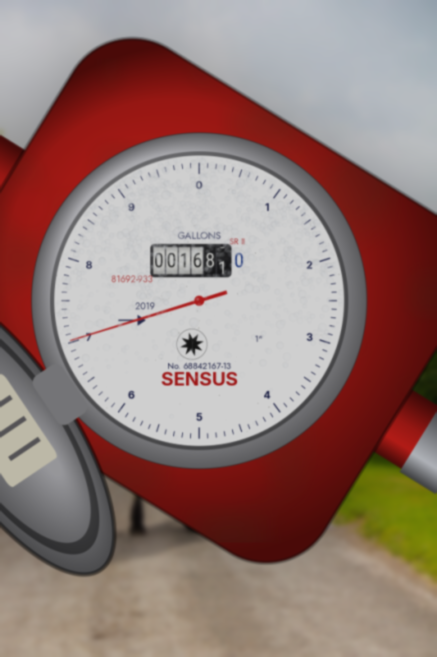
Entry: 16807.0 gal
